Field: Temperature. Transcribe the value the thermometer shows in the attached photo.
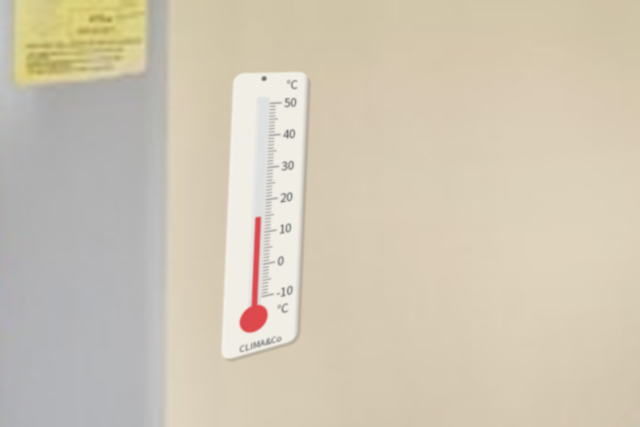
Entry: 15 °C
